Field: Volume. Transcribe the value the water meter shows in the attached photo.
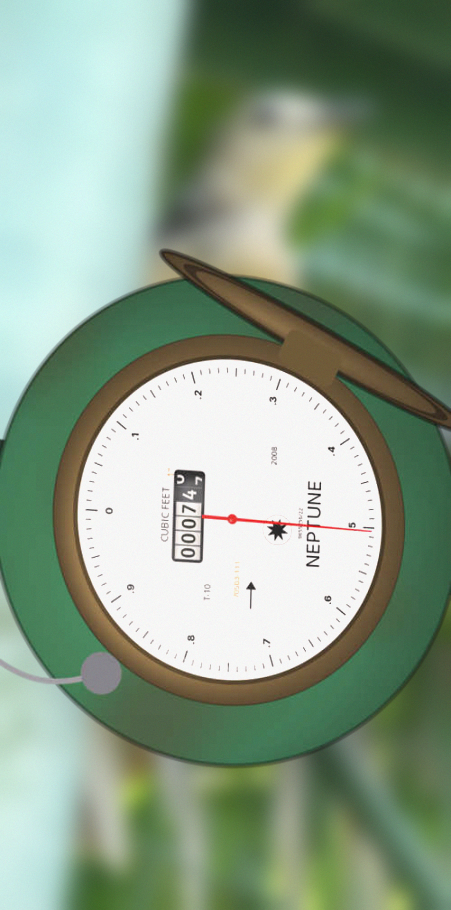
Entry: 746.50 ft³
